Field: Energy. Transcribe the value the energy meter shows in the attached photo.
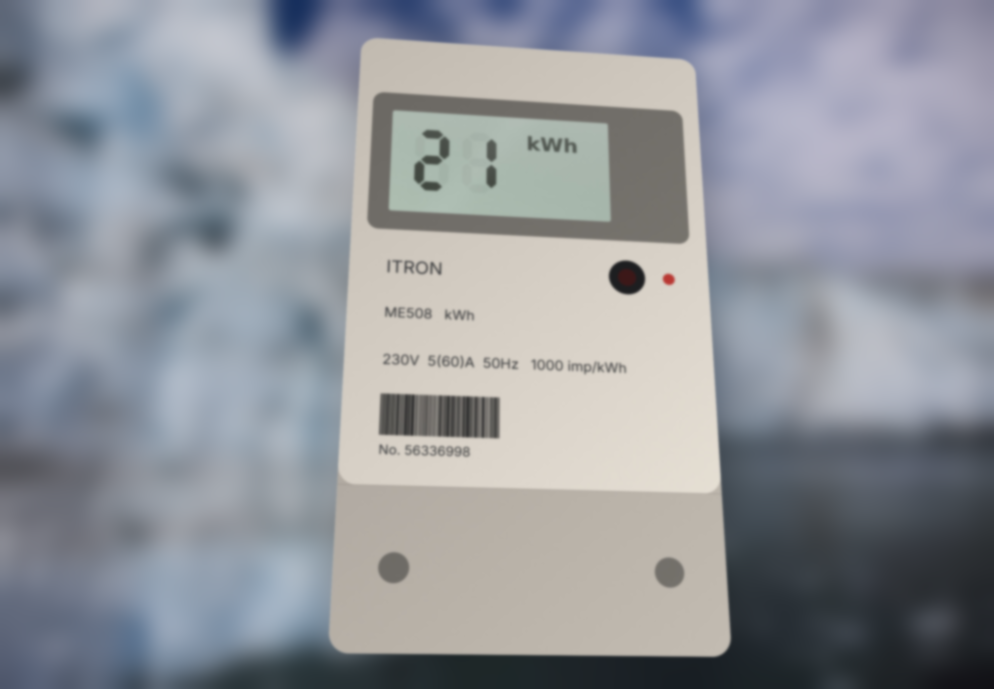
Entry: 21 kWh
